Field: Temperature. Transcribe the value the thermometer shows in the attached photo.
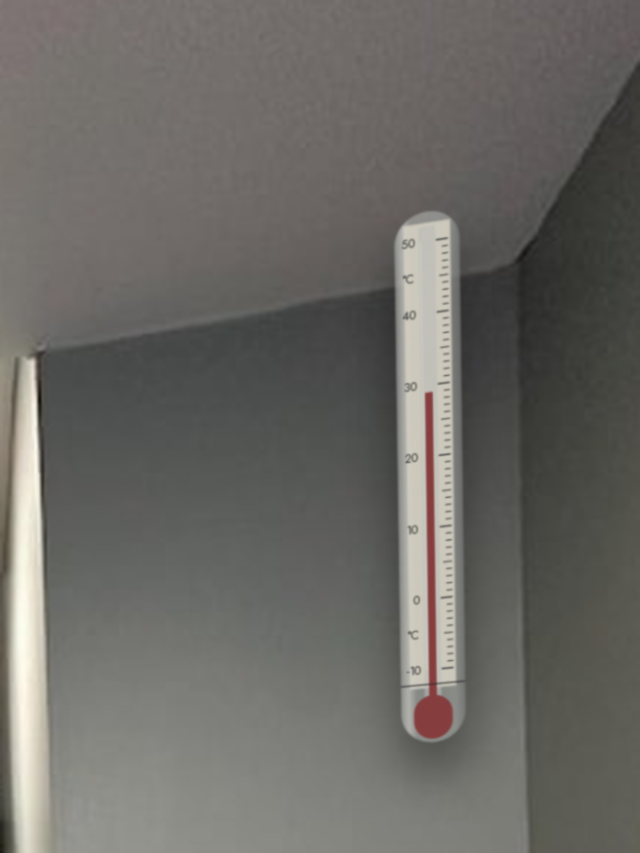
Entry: 29 °C
